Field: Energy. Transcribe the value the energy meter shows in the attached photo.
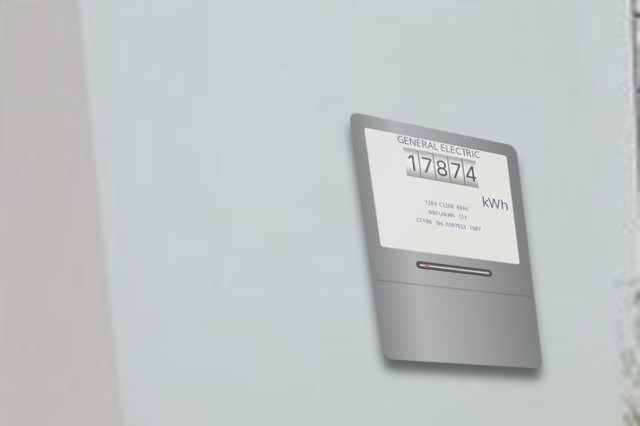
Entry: 17874 kWh
